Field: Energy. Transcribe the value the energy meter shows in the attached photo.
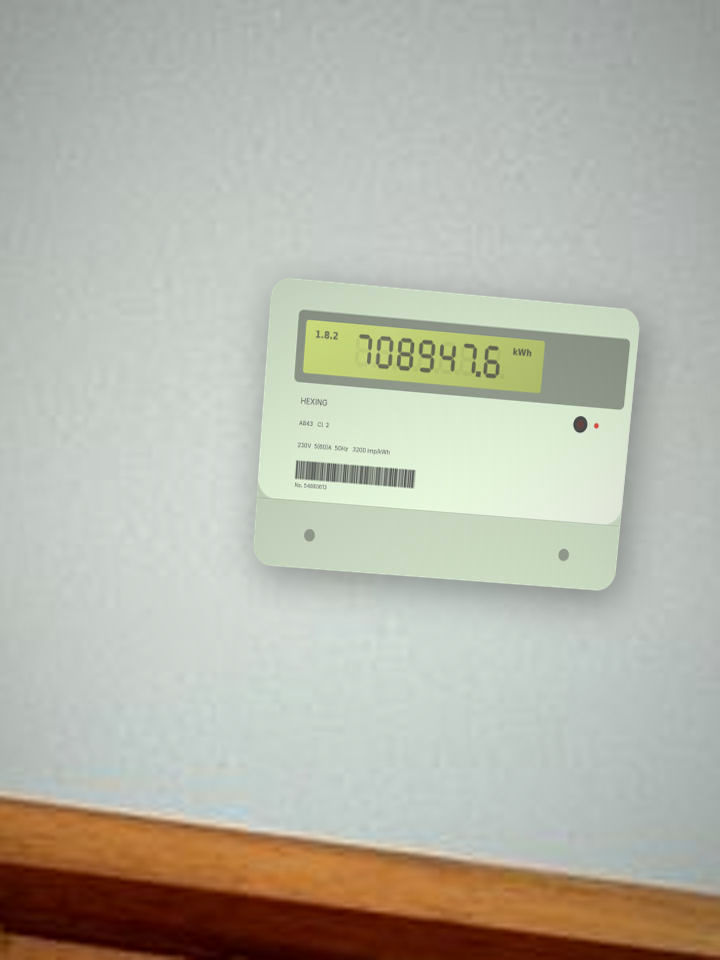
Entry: 708947.6 kWh
